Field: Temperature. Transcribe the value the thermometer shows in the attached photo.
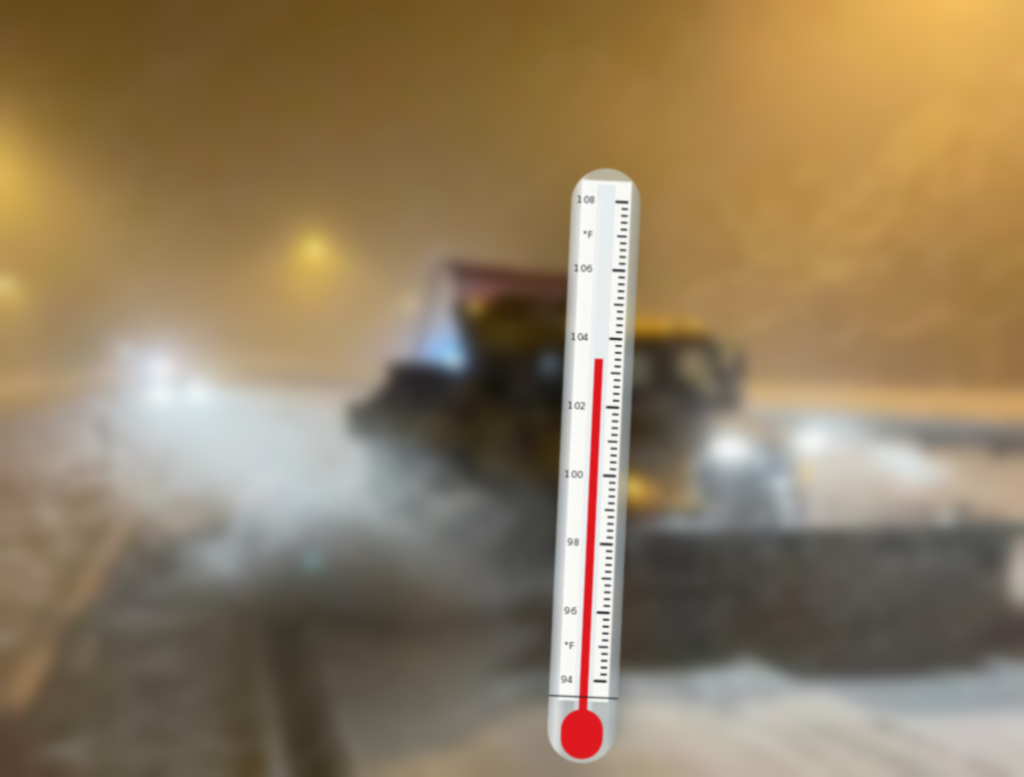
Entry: 103.4 °F
